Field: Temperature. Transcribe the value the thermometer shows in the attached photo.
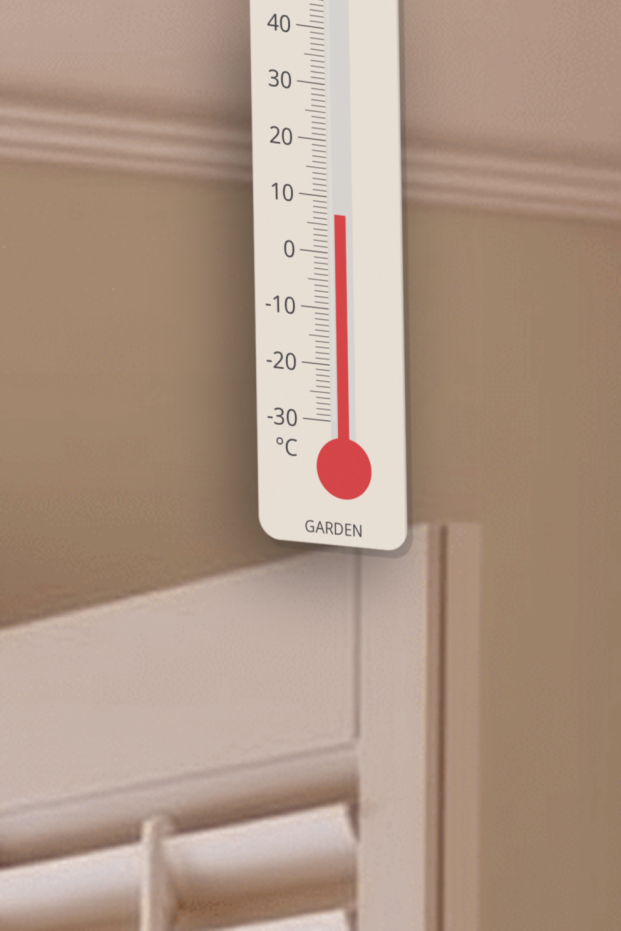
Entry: 7 °C
